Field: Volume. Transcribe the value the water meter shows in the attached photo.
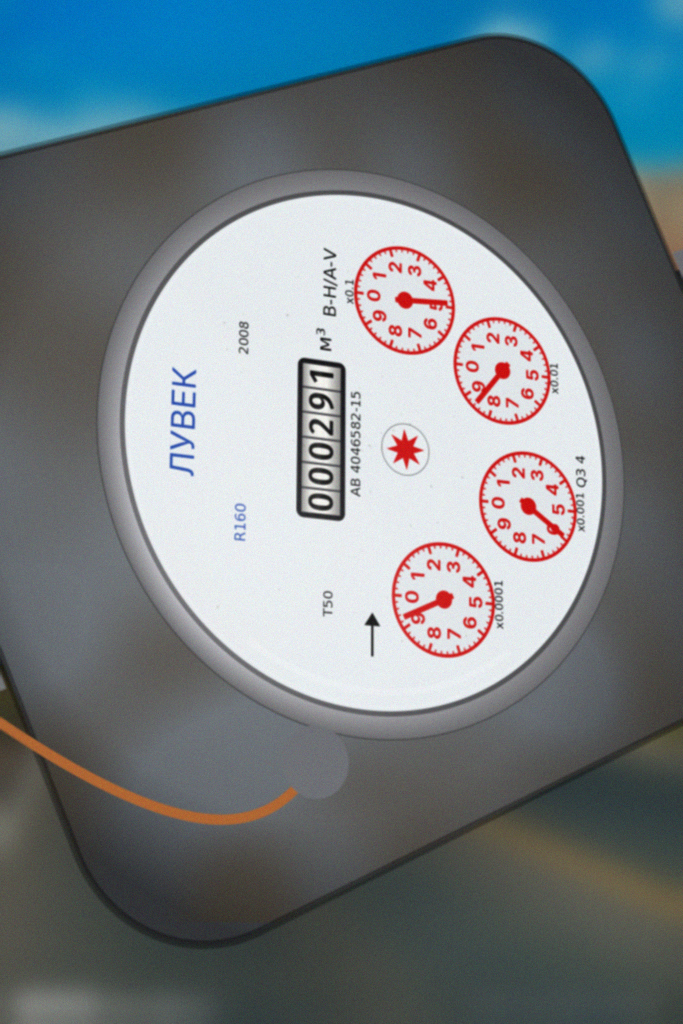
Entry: 291.4859 m³
